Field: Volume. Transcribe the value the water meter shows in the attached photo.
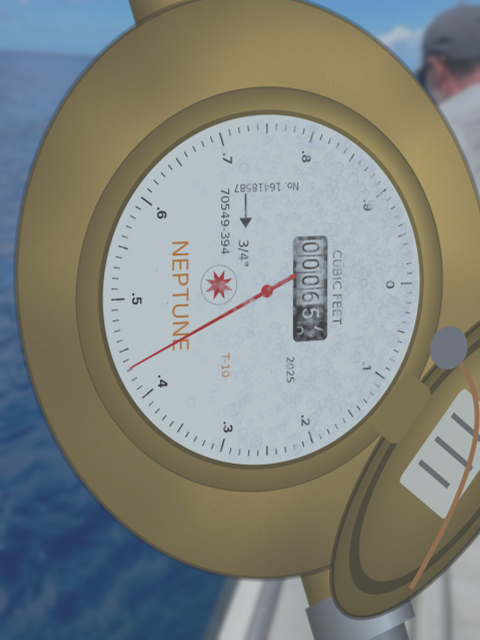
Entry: 657.43 ft³
